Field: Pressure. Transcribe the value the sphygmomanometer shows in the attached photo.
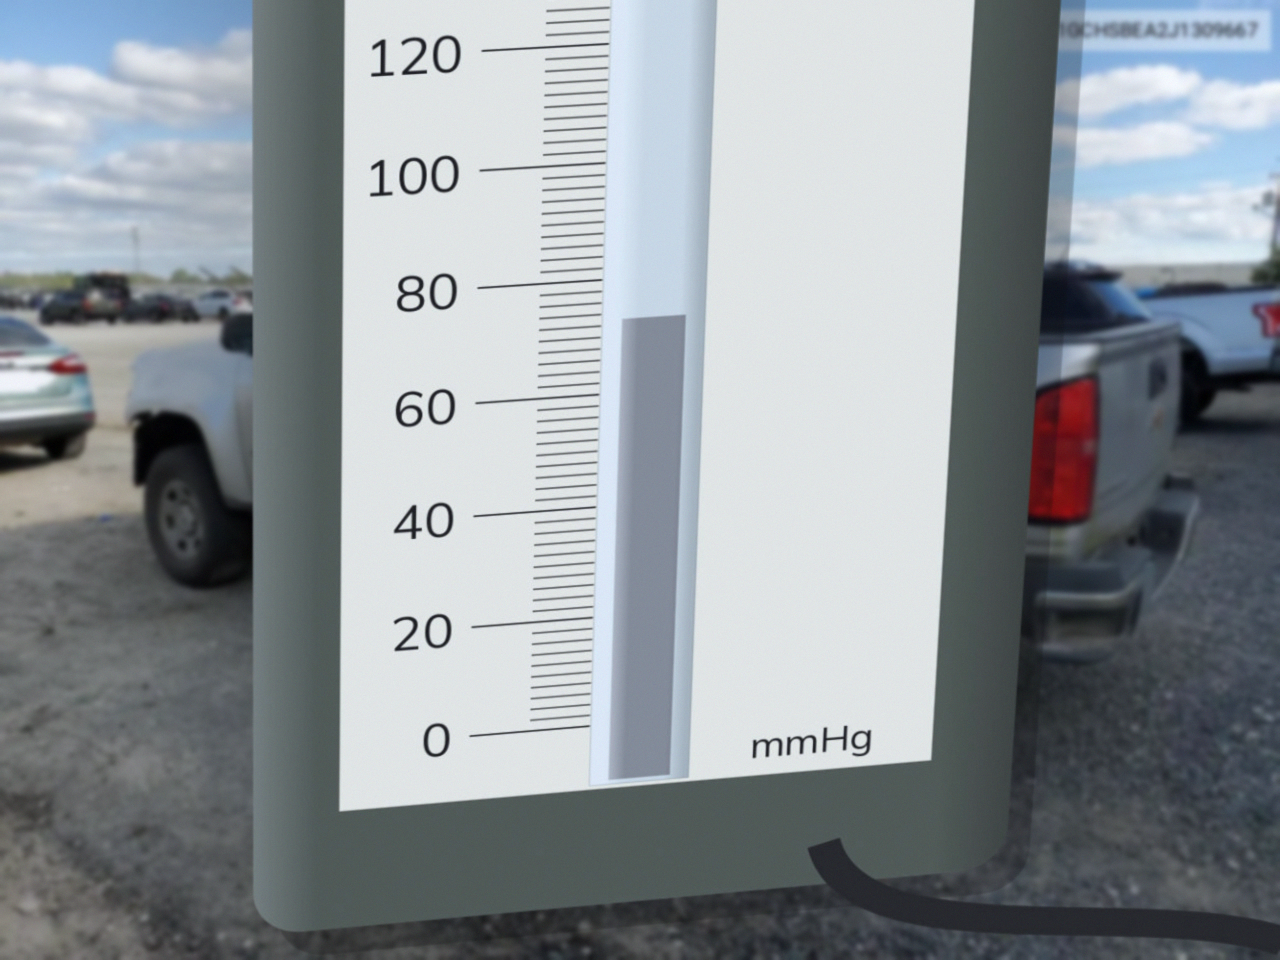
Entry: 73 mmHg
